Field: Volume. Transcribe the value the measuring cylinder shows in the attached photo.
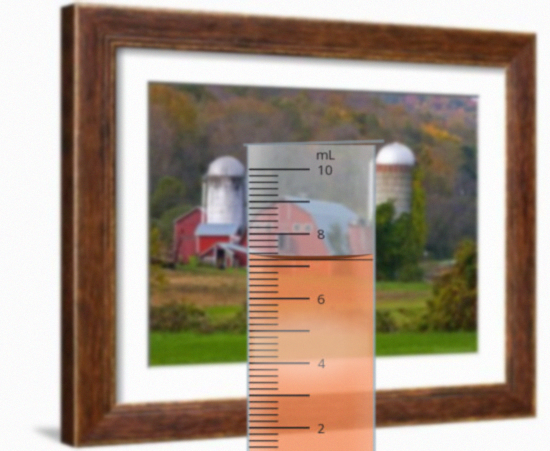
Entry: 7.2 mL
